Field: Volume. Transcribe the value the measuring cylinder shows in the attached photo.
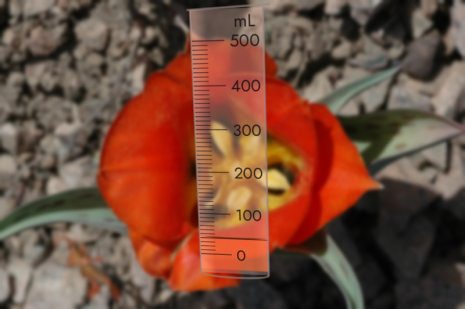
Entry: 40 mL
